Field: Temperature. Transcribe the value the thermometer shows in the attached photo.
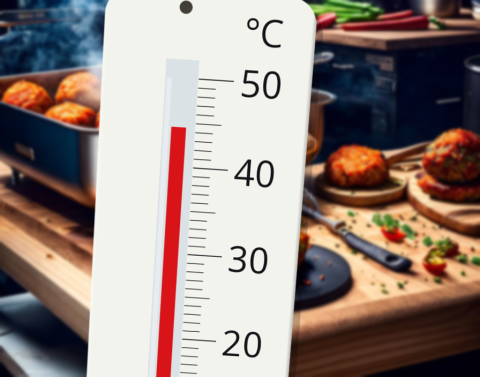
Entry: 44.5 °C
